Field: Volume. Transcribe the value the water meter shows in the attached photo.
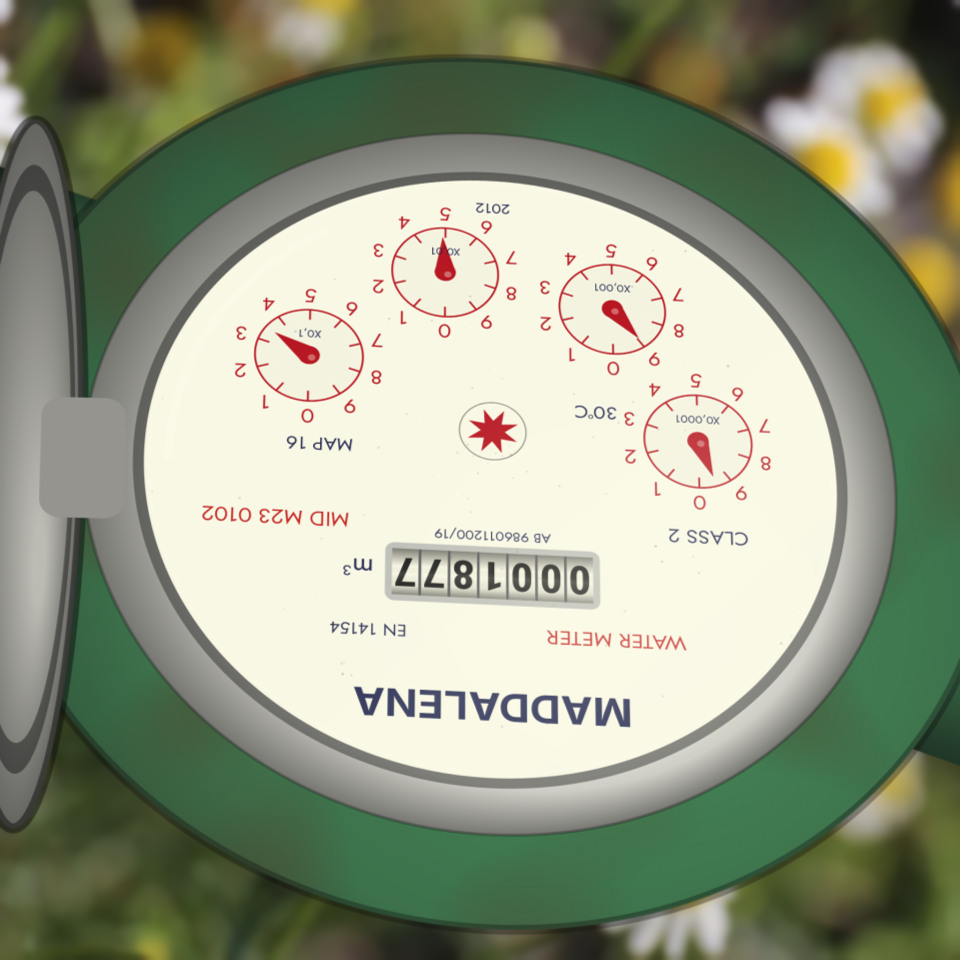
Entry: 1877.3489 m³
